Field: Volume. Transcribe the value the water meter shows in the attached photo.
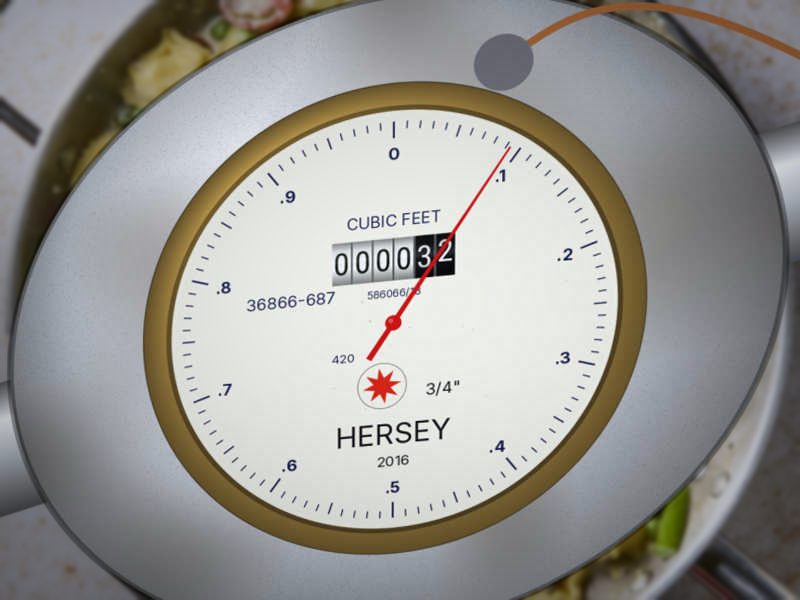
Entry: 32.09 ft³
